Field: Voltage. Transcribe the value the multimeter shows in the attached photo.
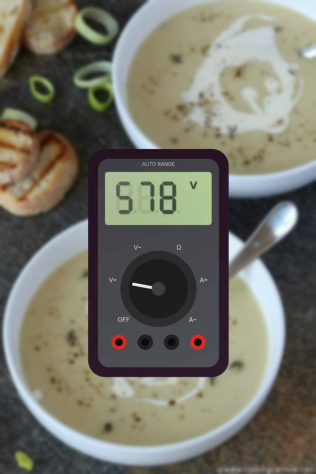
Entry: 578 V
